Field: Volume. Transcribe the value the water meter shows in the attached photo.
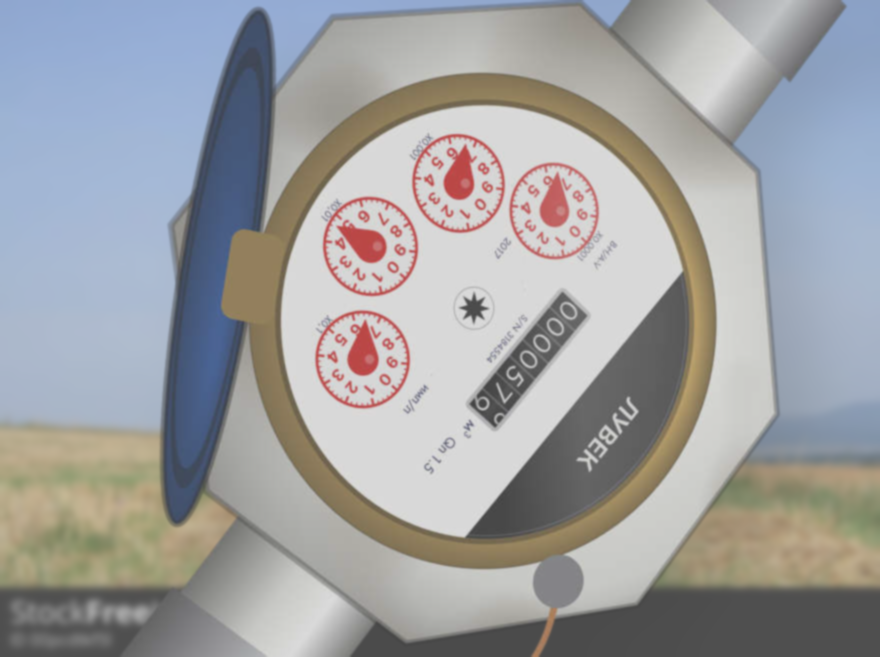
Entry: 578.6466 m³
